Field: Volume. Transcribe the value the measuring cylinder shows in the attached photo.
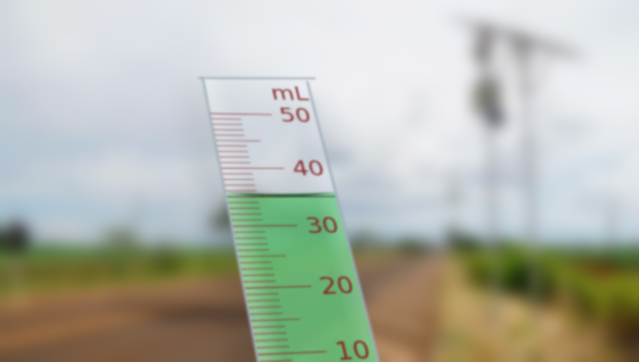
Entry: 35 mL
